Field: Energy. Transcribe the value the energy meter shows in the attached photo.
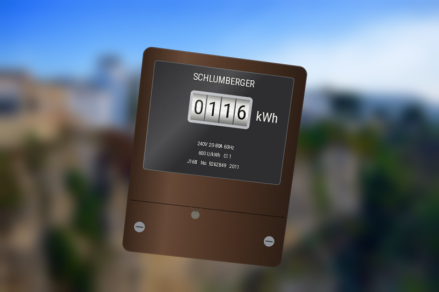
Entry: 116 kWh
